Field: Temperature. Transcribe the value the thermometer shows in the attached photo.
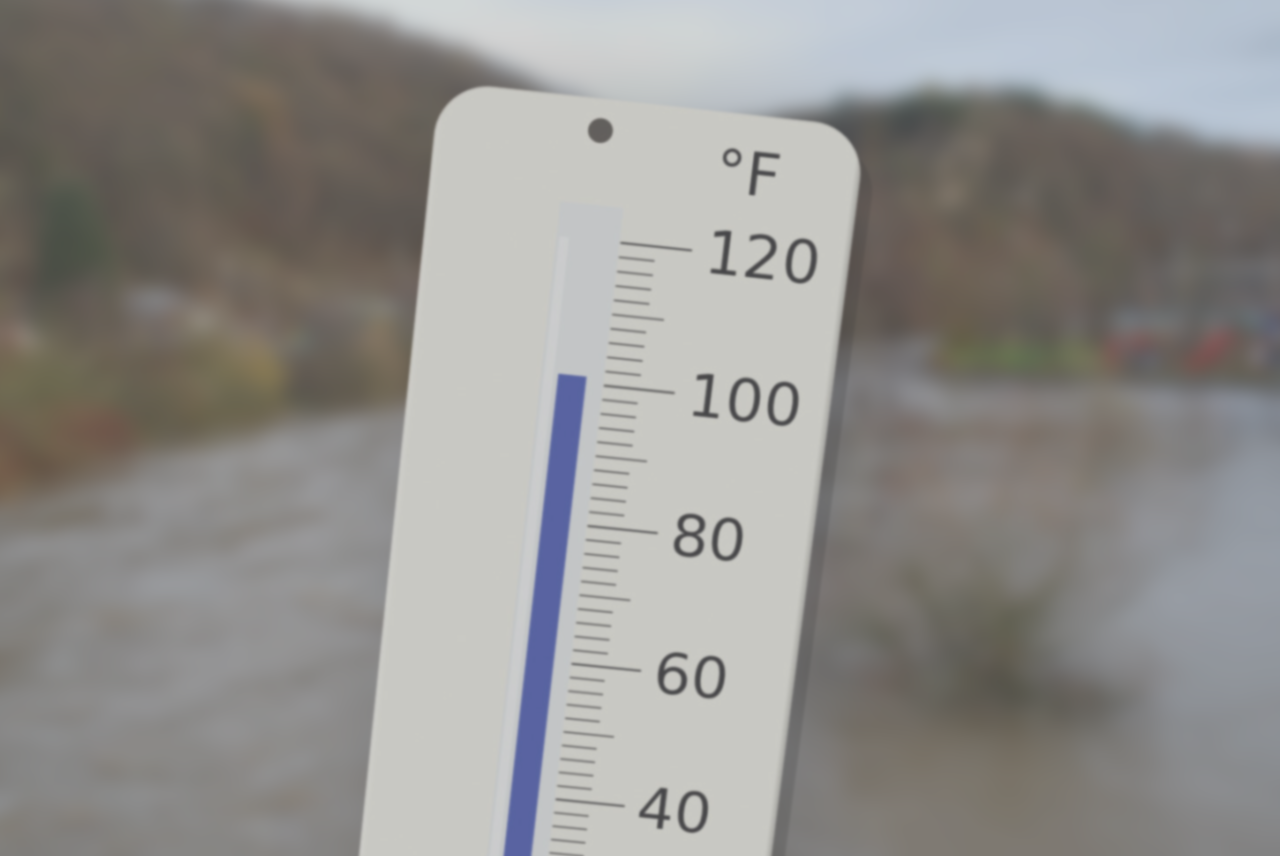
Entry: 101 °F
